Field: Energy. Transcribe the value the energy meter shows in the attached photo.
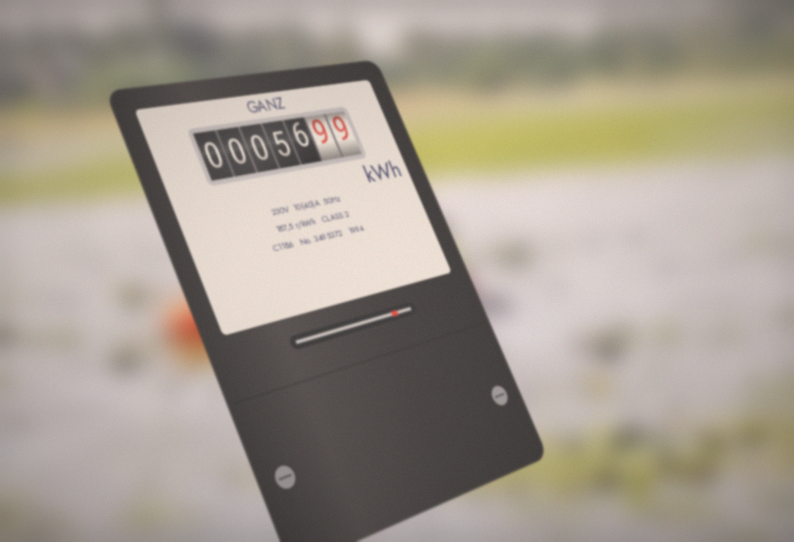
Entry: 56.99 kWh
